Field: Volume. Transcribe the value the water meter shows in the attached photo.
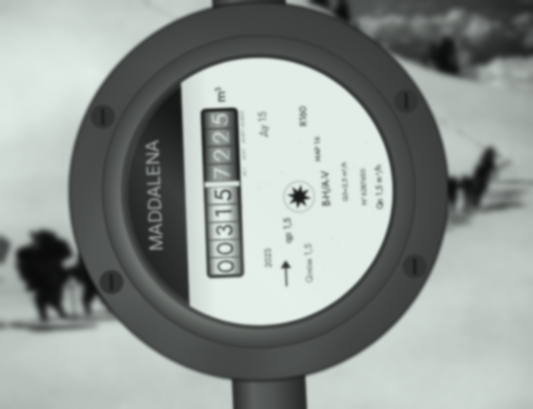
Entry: 315.7225 m³
